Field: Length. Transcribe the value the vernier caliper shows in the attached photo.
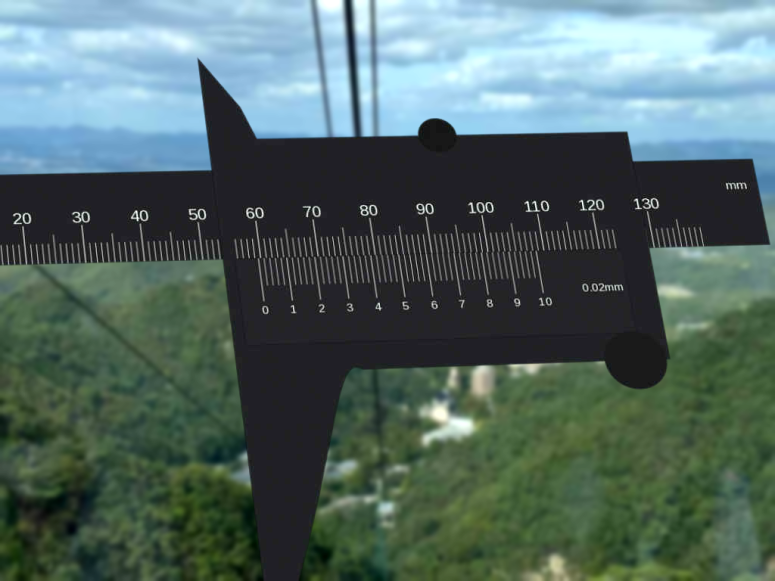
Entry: 59.6 mm
